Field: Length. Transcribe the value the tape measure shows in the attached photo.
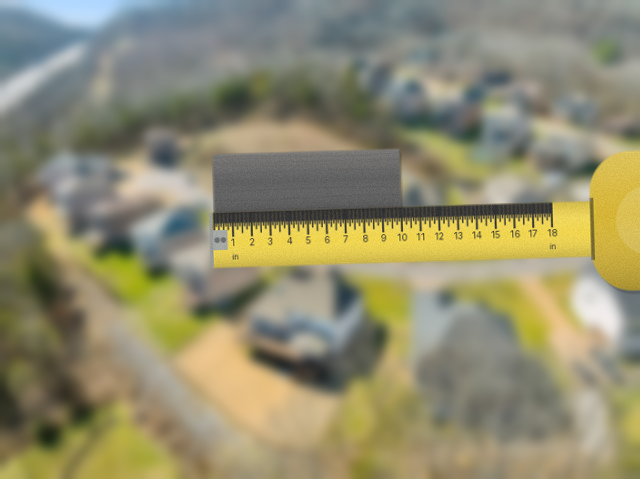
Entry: 10 in
